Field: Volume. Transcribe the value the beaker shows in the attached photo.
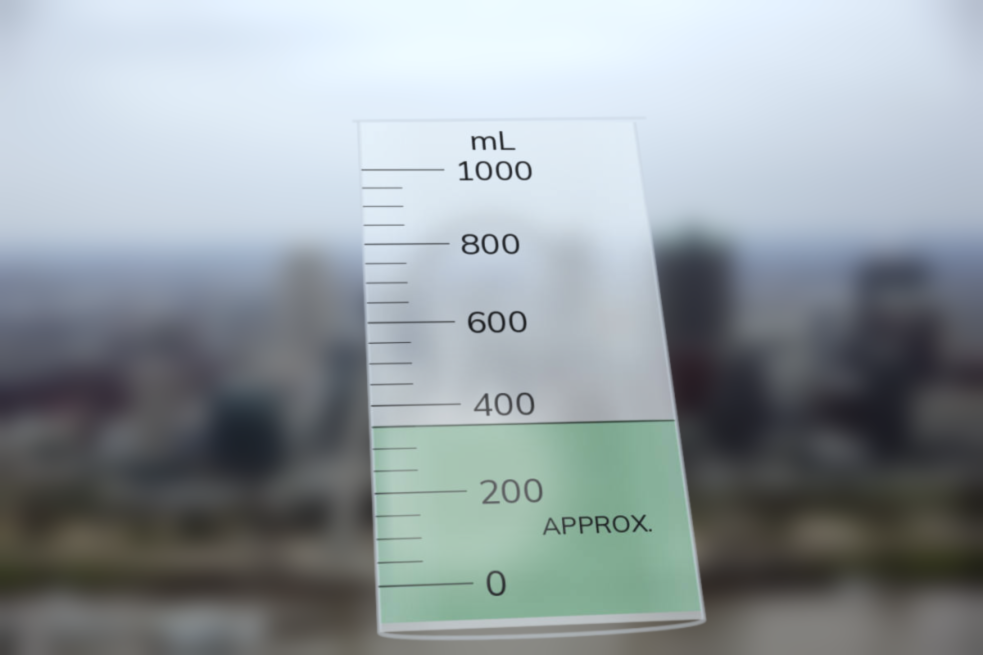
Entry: 350 mL
